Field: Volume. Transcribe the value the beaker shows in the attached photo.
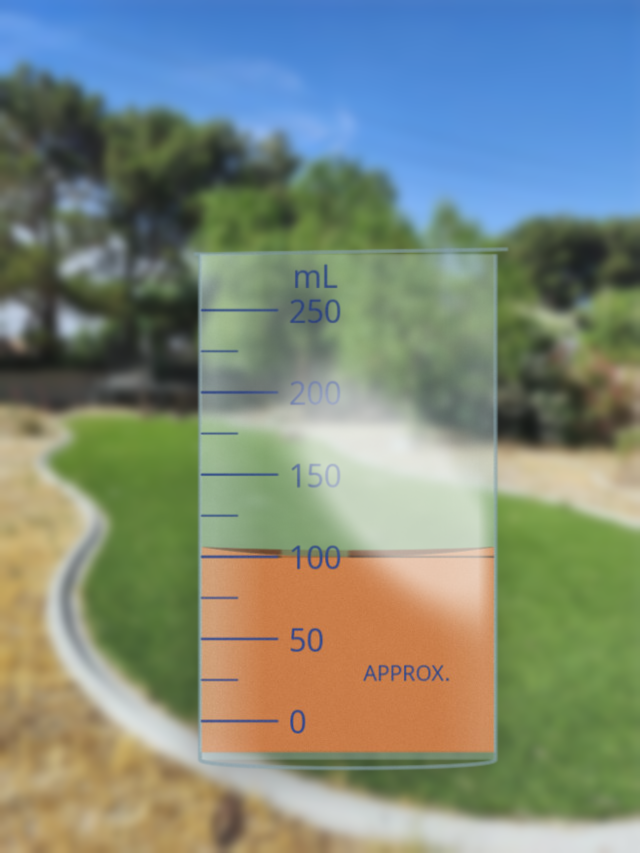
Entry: 100 mL
